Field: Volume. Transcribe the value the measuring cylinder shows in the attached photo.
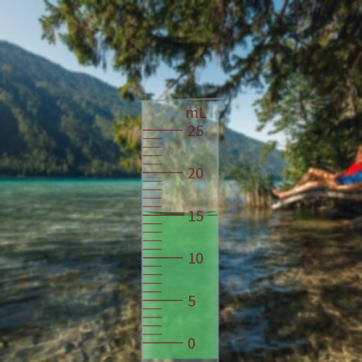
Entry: 15 mL
